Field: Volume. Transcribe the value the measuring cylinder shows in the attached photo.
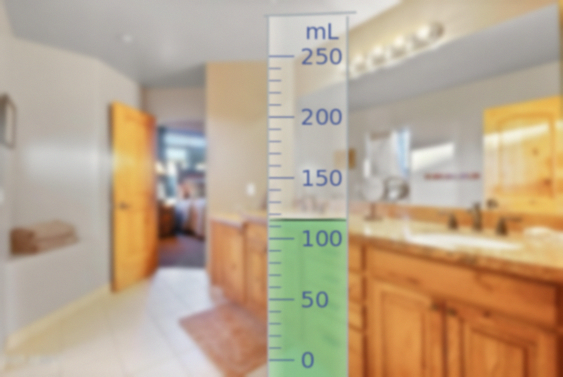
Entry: 115 mL
